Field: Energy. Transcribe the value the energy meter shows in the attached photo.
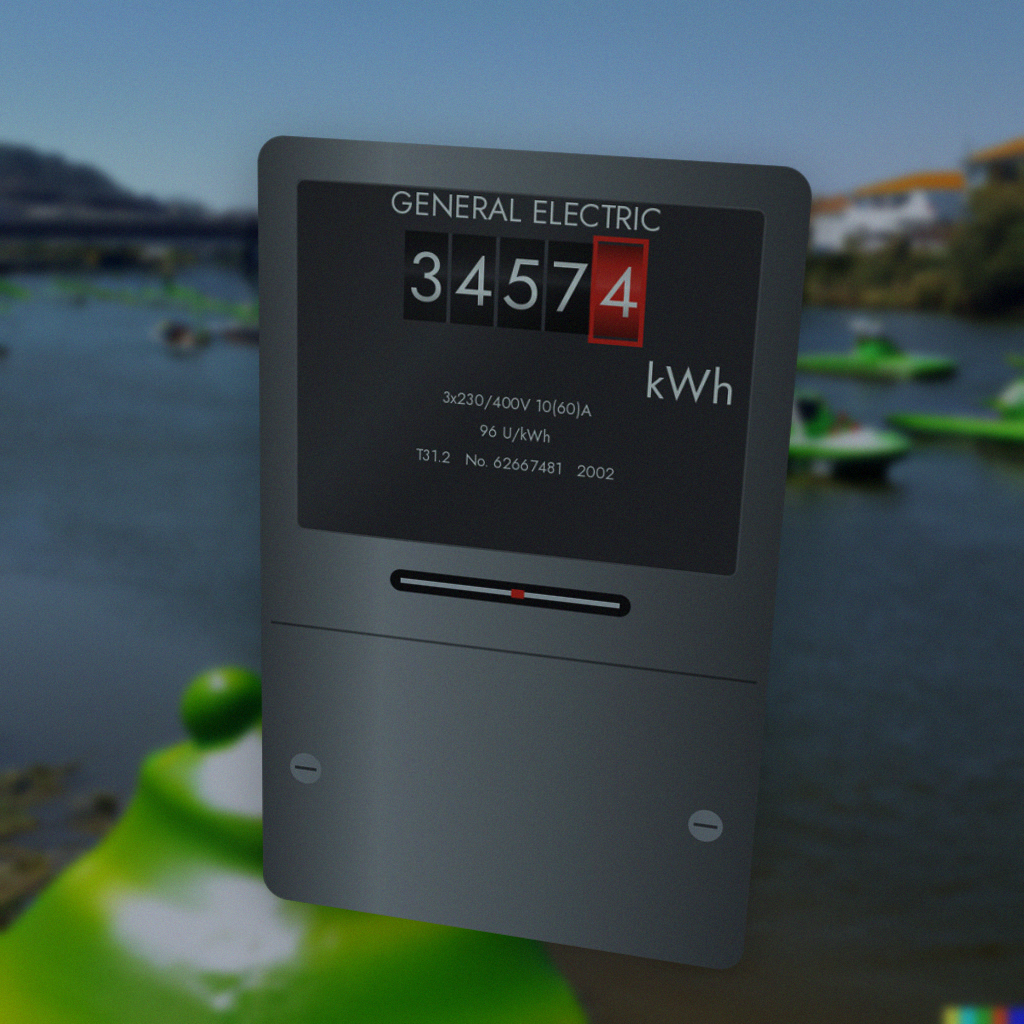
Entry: 3457.4 kWh
